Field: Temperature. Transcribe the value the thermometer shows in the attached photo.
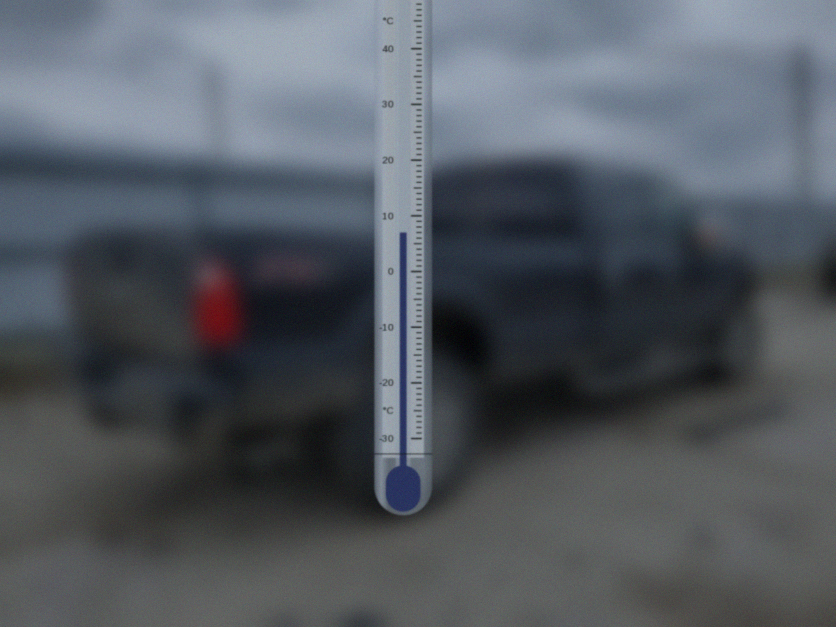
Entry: 7 °C
